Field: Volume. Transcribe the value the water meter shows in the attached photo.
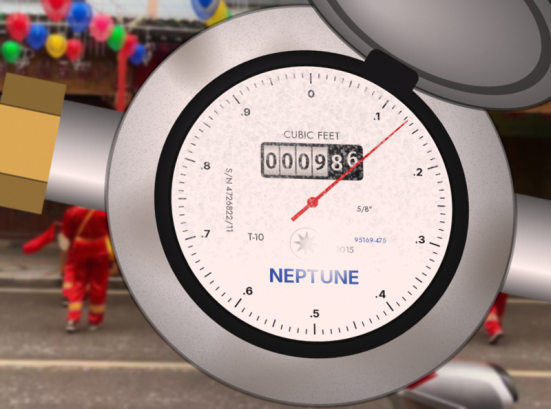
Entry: 986.13 ft³
